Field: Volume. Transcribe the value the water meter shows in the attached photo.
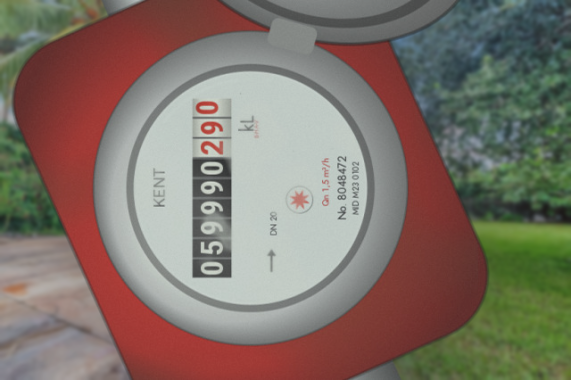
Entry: 59990.290 kL
